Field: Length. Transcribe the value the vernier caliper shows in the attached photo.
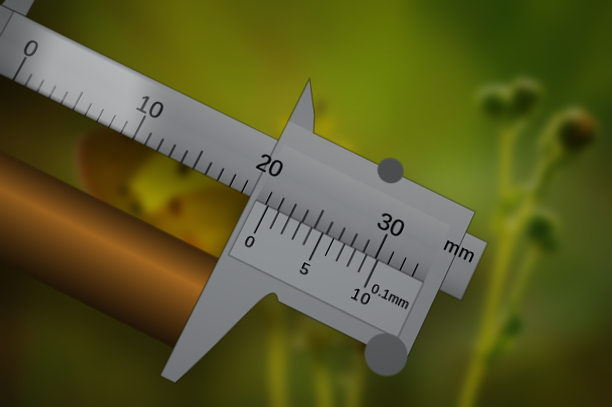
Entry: 21.2 mm
